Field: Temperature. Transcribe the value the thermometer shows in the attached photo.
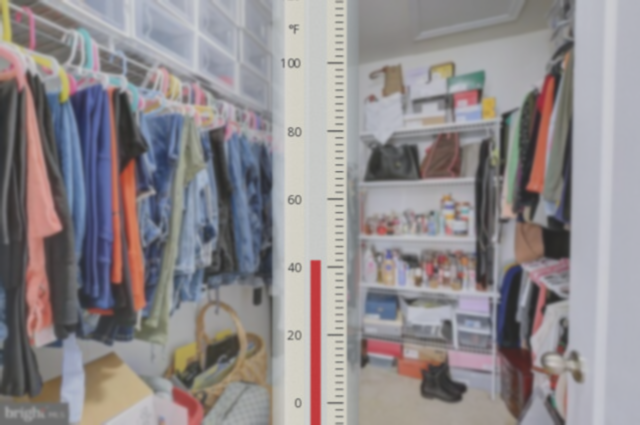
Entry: 42 °F
